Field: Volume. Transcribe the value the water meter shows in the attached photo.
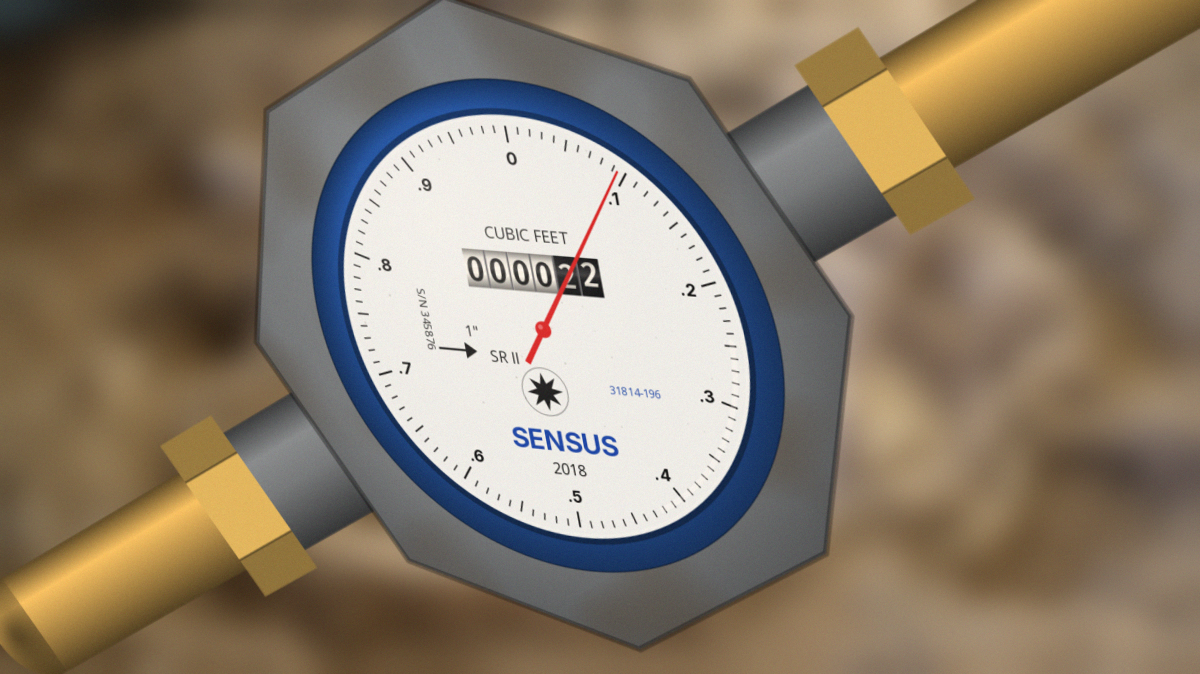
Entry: 22.09 ft³
